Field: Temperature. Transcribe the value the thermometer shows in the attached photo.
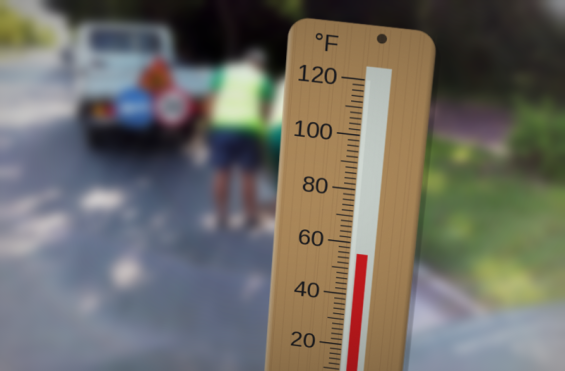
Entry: 56 °F
